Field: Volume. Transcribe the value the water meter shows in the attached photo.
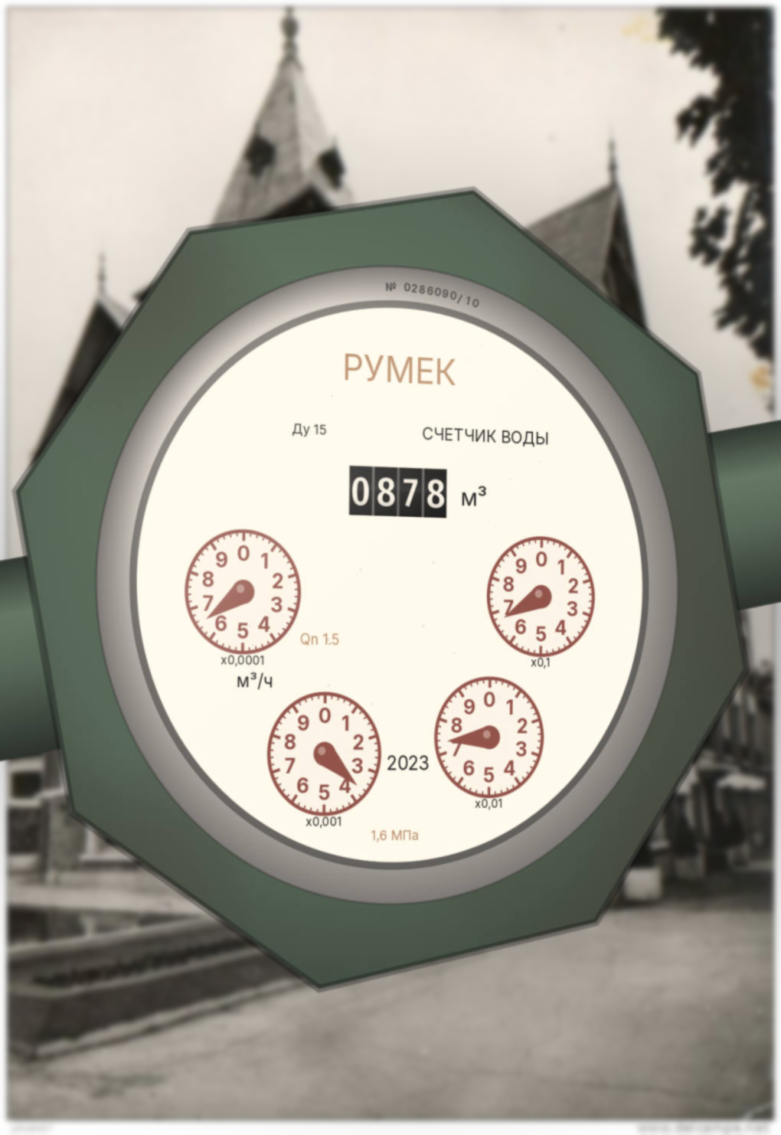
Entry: 878.6736 m³
